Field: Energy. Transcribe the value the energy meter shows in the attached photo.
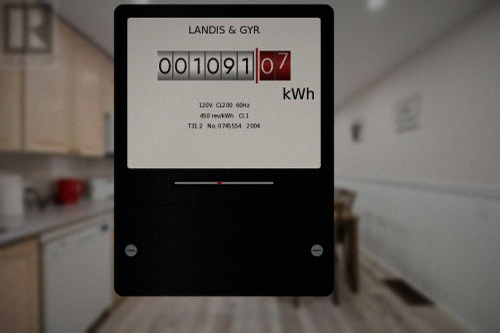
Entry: 1091.07 kWh
